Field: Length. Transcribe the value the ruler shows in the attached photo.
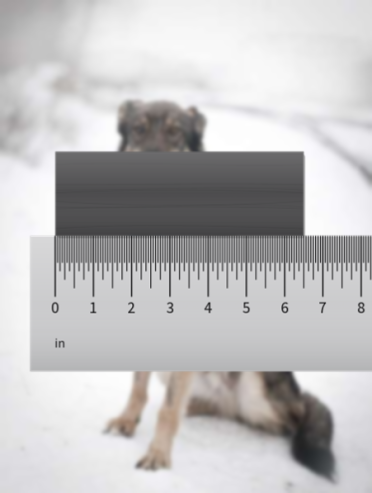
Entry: 6.5 in
